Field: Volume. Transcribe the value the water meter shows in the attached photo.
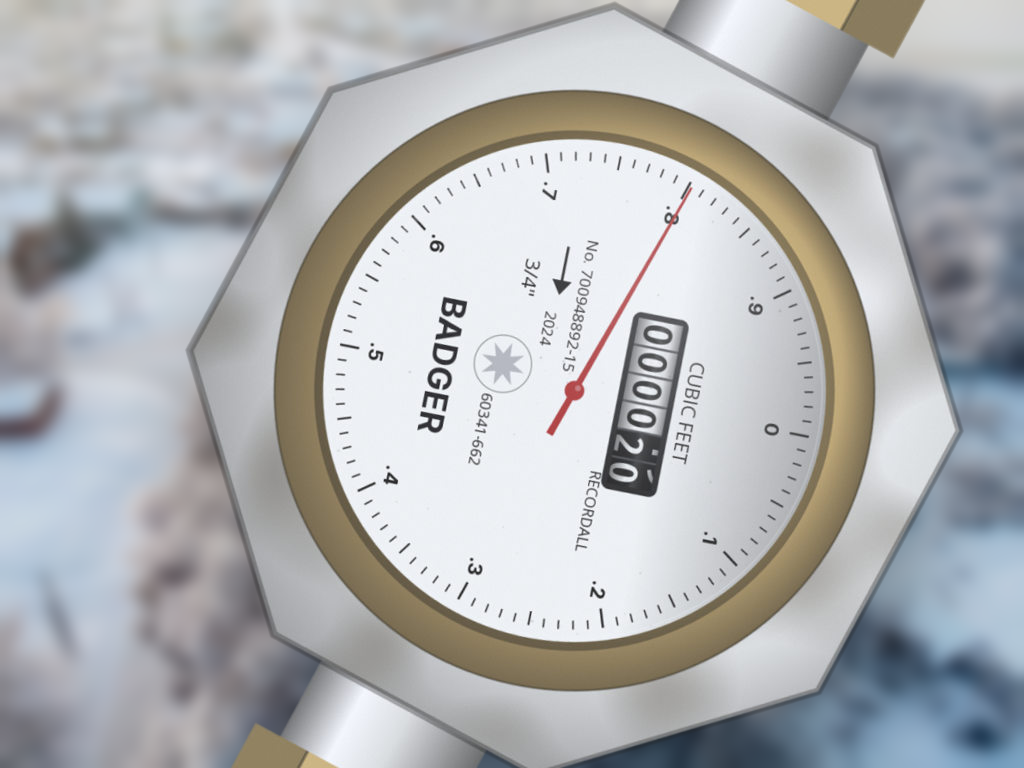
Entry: 19.80 ft³
